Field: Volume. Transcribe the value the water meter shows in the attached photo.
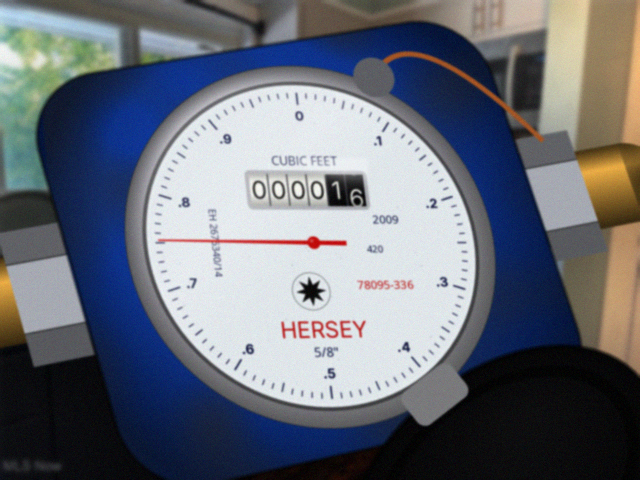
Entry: 15.75 ft³
